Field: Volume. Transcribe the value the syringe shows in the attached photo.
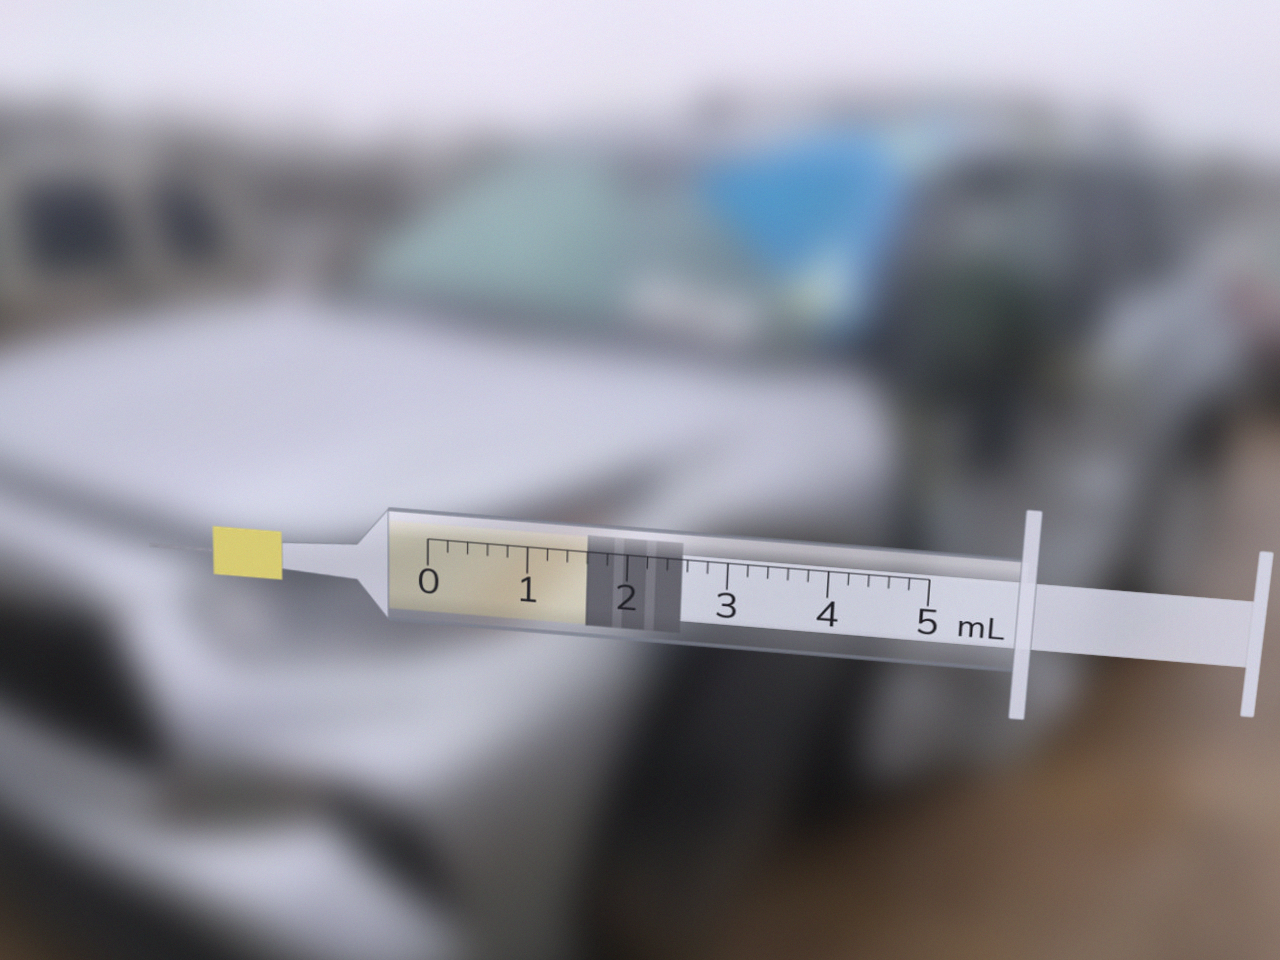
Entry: 1.6 mL
